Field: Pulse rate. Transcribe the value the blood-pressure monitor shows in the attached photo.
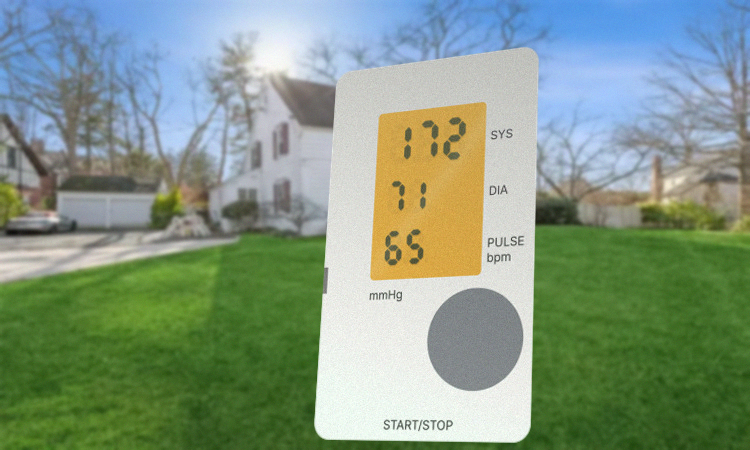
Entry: 65 bpm
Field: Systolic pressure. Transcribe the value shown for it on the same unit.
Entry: 172 mmHg
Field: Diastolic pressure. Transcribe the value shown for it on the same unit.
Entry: 71 mmHg
